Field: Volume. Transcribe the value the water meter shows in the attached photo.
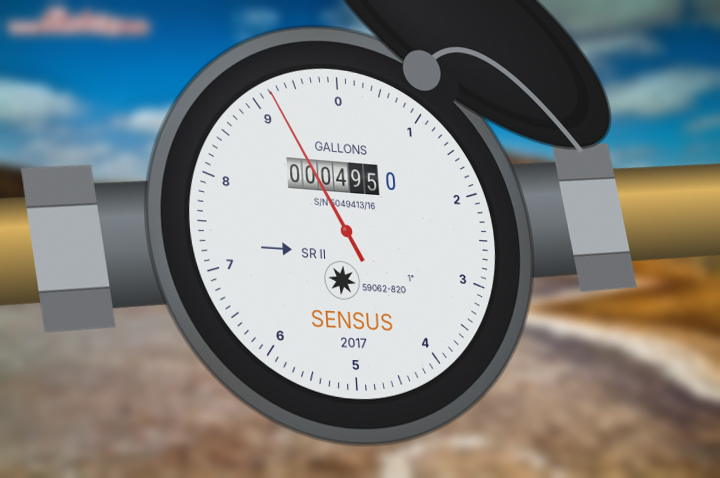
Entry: 4949.2 gal
